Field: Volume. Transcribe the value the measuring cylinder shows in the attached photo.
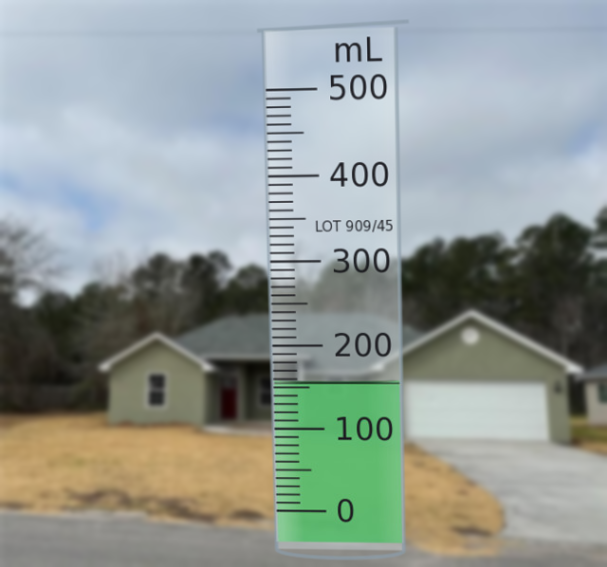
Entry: 155 mL
